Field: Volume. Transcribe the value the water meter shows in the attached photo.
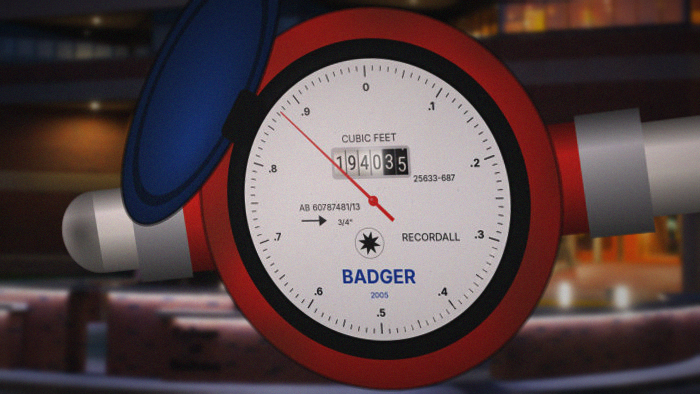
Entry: 194034.87 ft³
